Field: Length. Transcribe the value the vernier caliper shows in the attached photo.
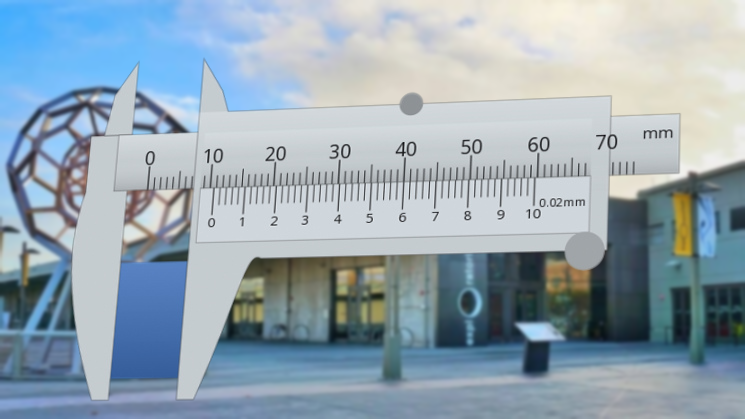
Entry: 10.6 mm
